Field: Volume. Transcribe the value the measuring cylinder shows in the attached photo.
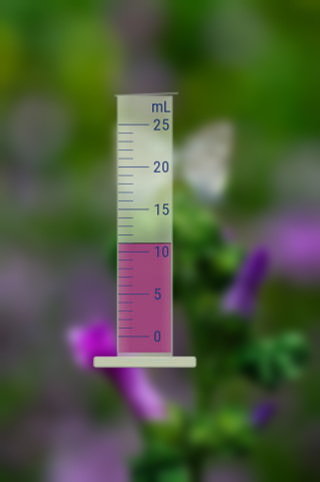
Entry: 11 mL
